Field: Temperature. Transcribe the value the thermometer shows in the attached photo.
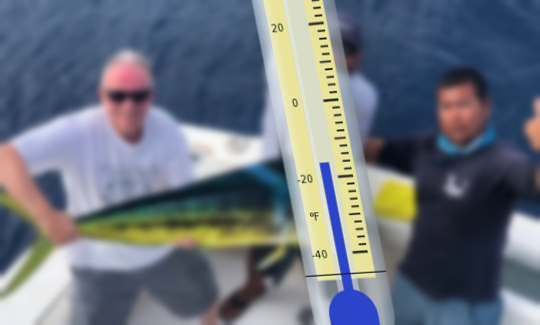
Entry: -16 °F
